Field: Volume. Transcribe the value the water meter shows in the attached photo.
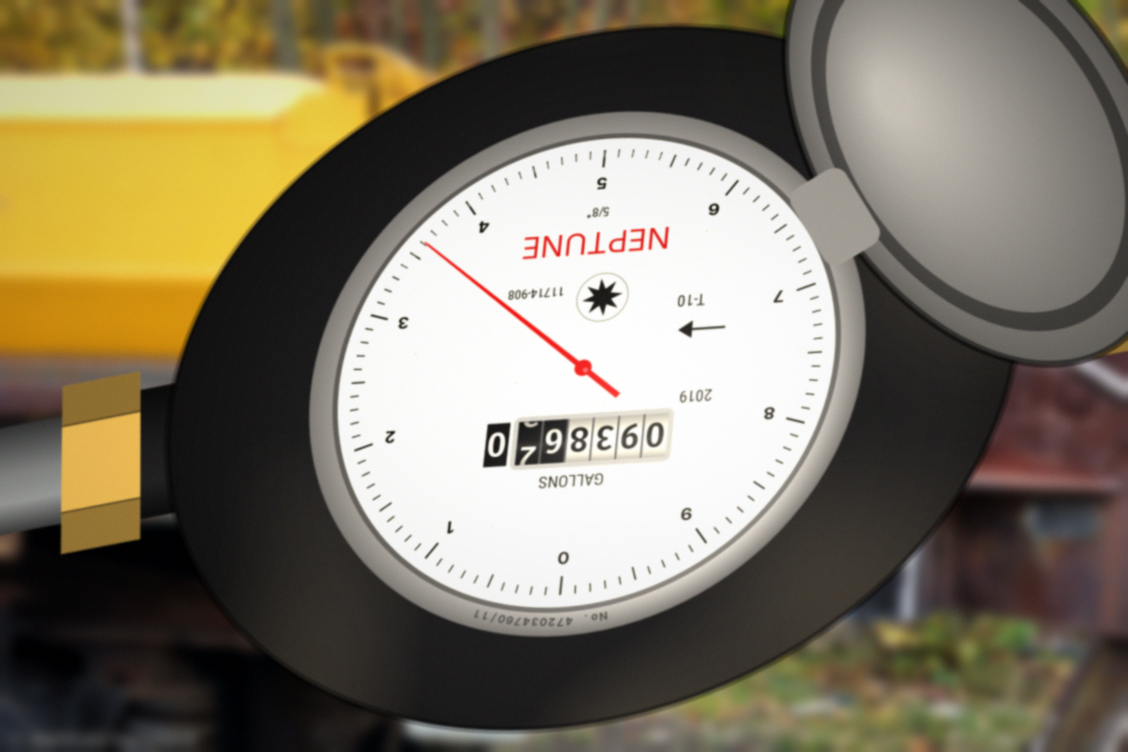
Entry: 938623.6 gal
